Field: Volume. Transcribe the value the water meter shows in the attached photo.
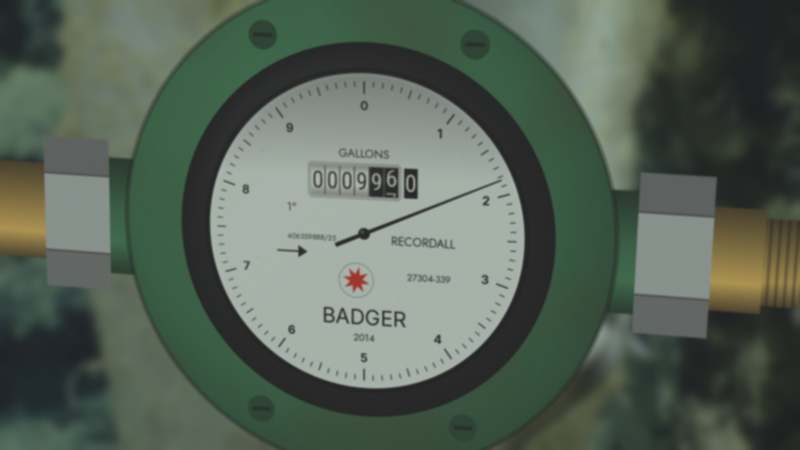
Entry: 9961.8 gal
